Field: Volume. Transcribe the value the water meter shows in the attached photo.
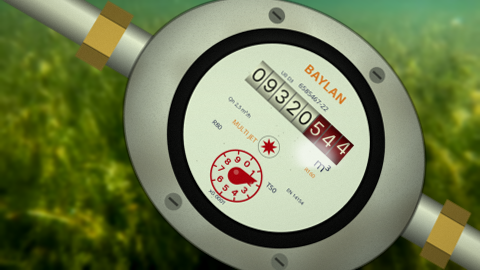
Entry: 9320.5441 m³
